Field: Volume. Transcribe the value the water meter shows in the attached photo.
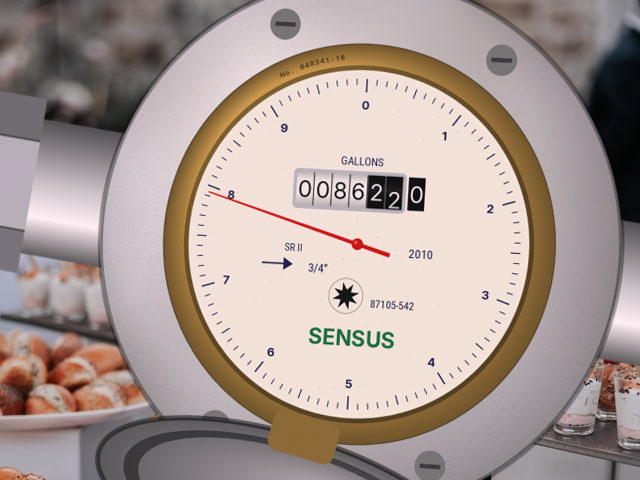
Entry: 86217.9 gal
